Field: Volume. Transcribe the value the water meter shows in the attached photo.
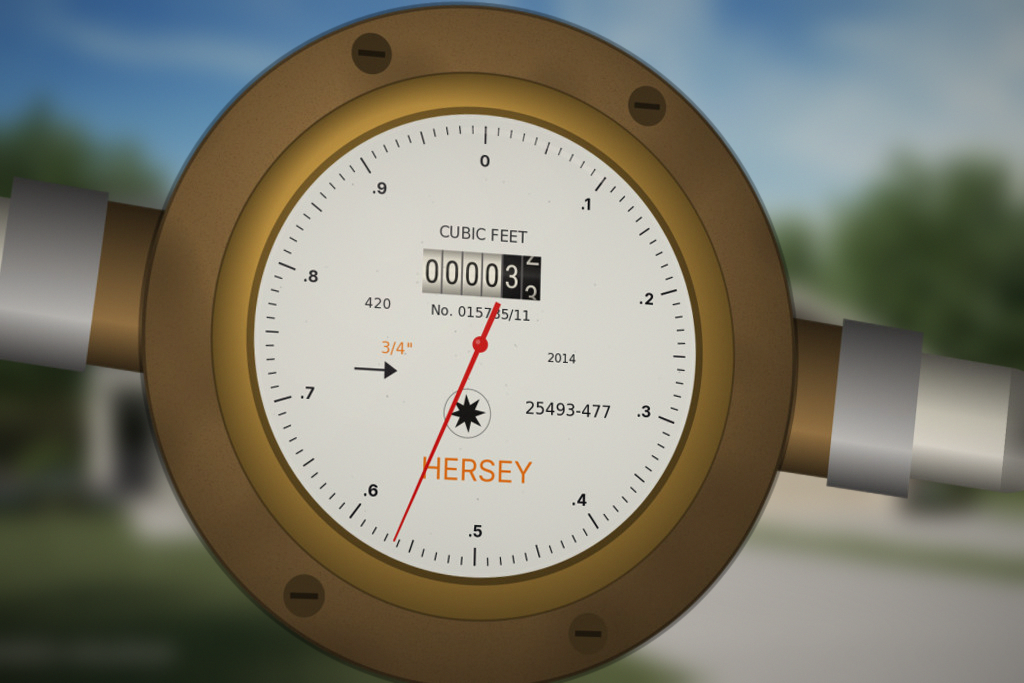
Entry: 32.56 ft³
